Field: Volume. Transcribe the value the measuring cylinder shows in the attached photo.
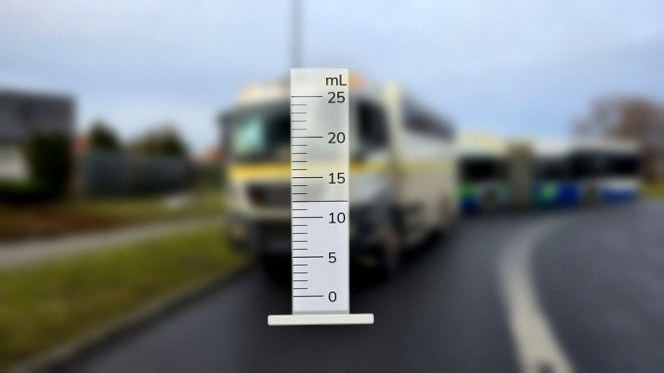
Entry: 12 mL
